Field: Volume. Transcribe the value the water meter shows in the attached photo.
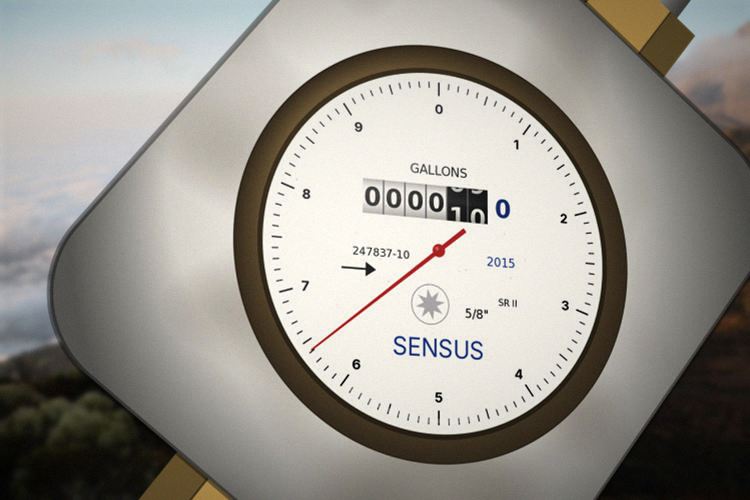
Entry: 96.4 gal
